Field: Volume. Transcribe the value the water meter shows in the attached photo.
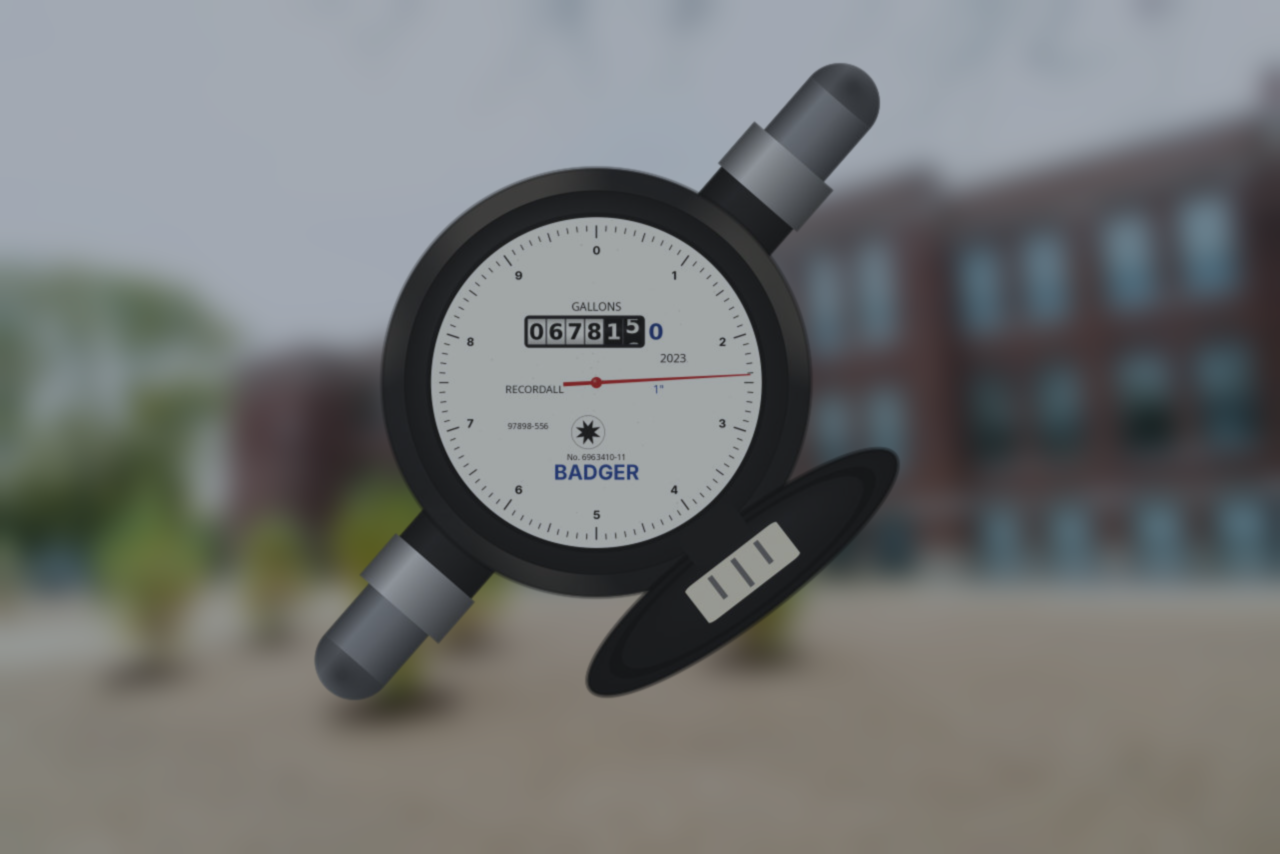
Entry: 678152.4 gal
